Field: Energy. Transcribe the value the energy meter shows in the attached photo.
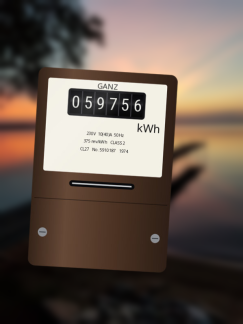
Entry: 59756 kWh
